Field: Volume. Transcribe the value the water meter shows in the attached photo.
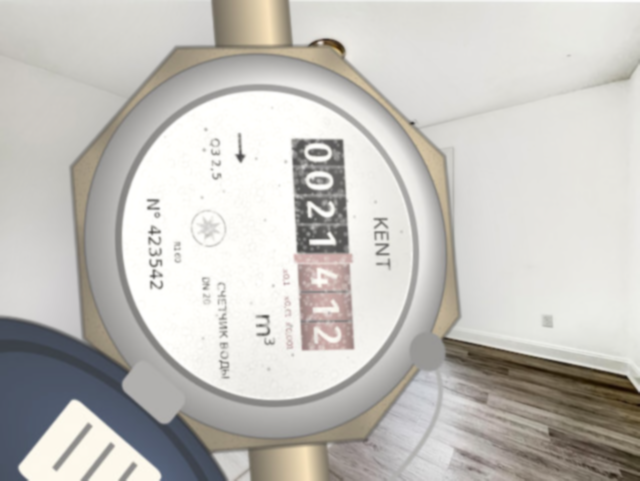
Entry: 21.412 m³
